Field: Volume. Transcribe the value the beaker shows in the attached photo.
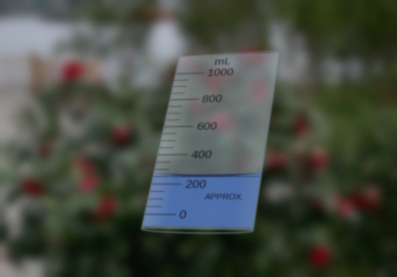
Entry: 250 mL
